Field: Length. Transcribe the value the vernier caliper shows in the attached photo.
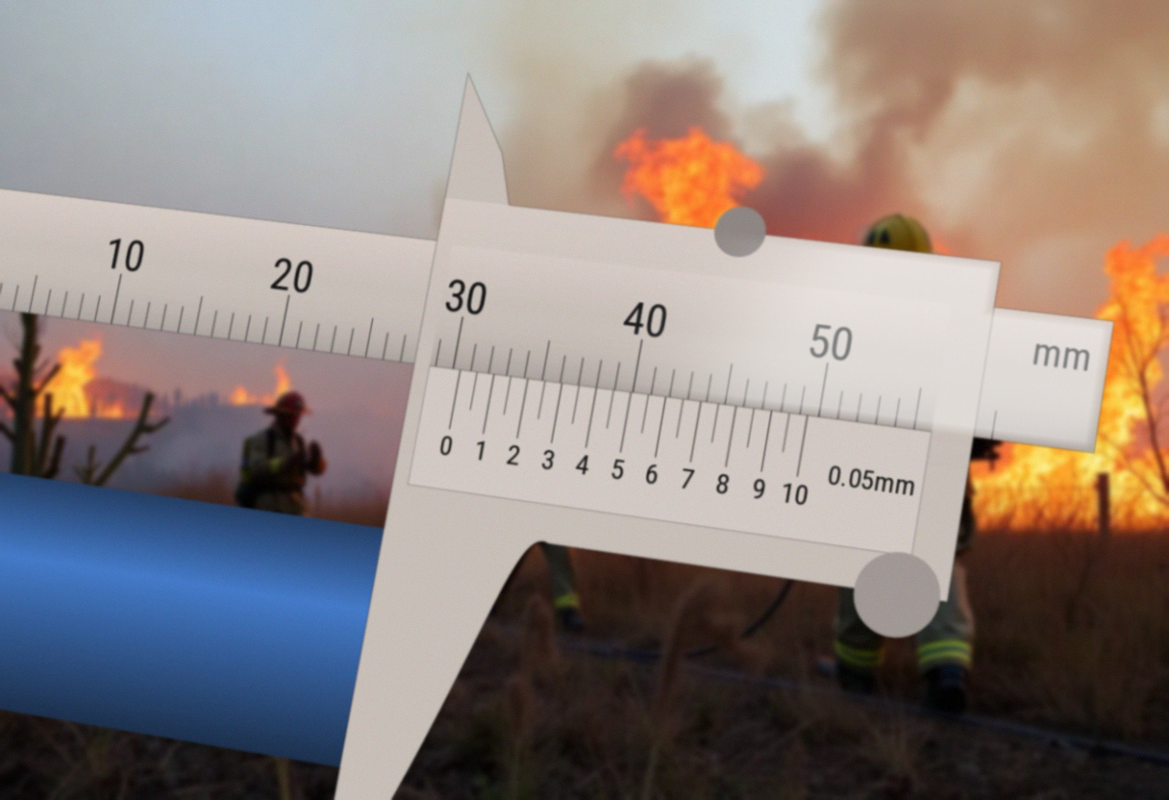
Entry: 30.4 mm
